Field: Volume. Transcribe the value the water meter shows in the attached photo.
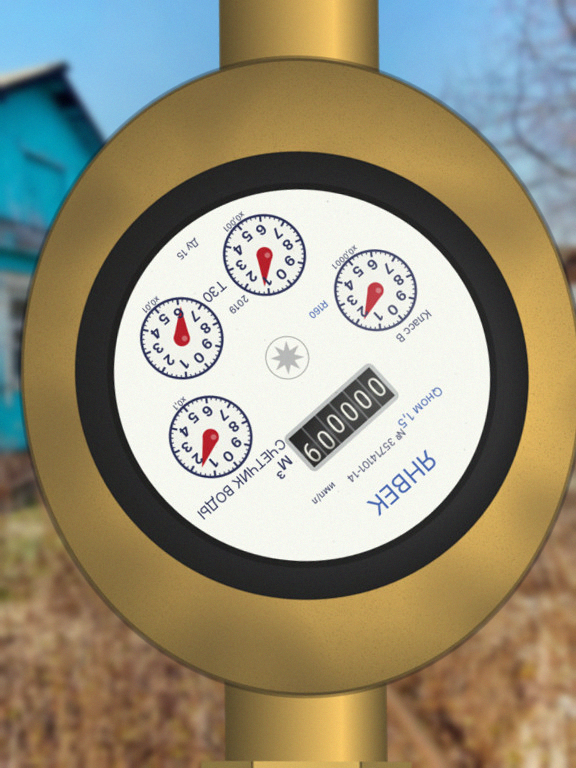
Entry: 9.1611 m³
